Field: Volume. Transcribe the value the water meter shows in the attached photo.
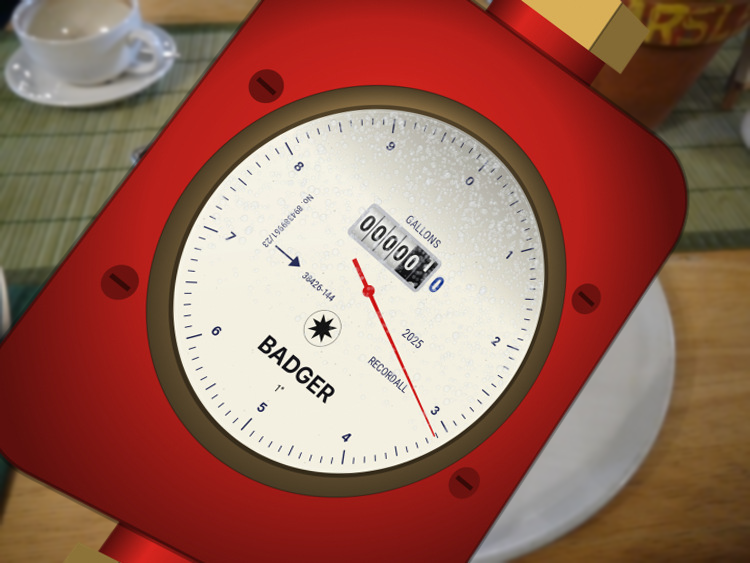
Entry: 13.1 gal
